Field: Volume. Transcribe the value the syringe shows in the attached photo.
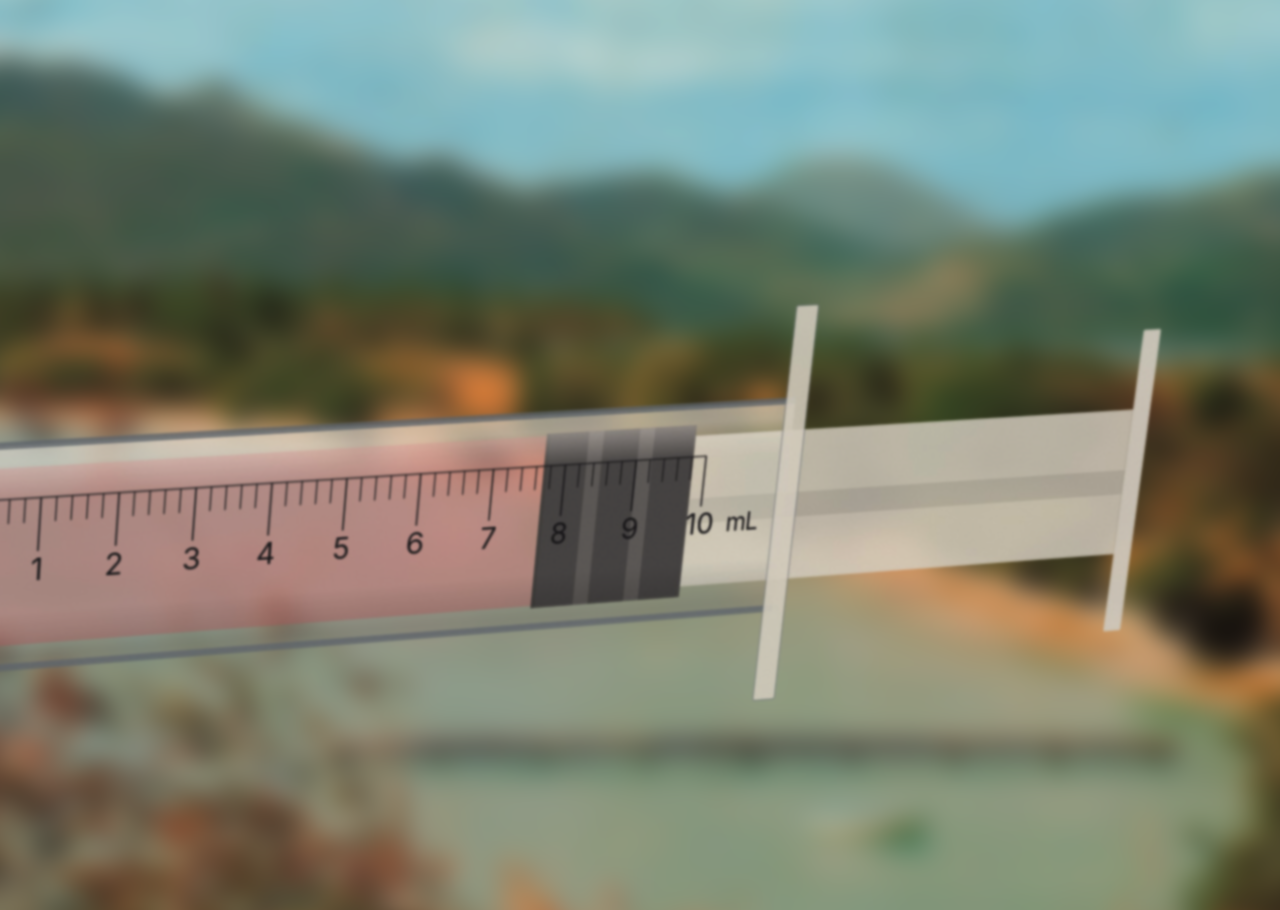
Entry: 7.7 mL
